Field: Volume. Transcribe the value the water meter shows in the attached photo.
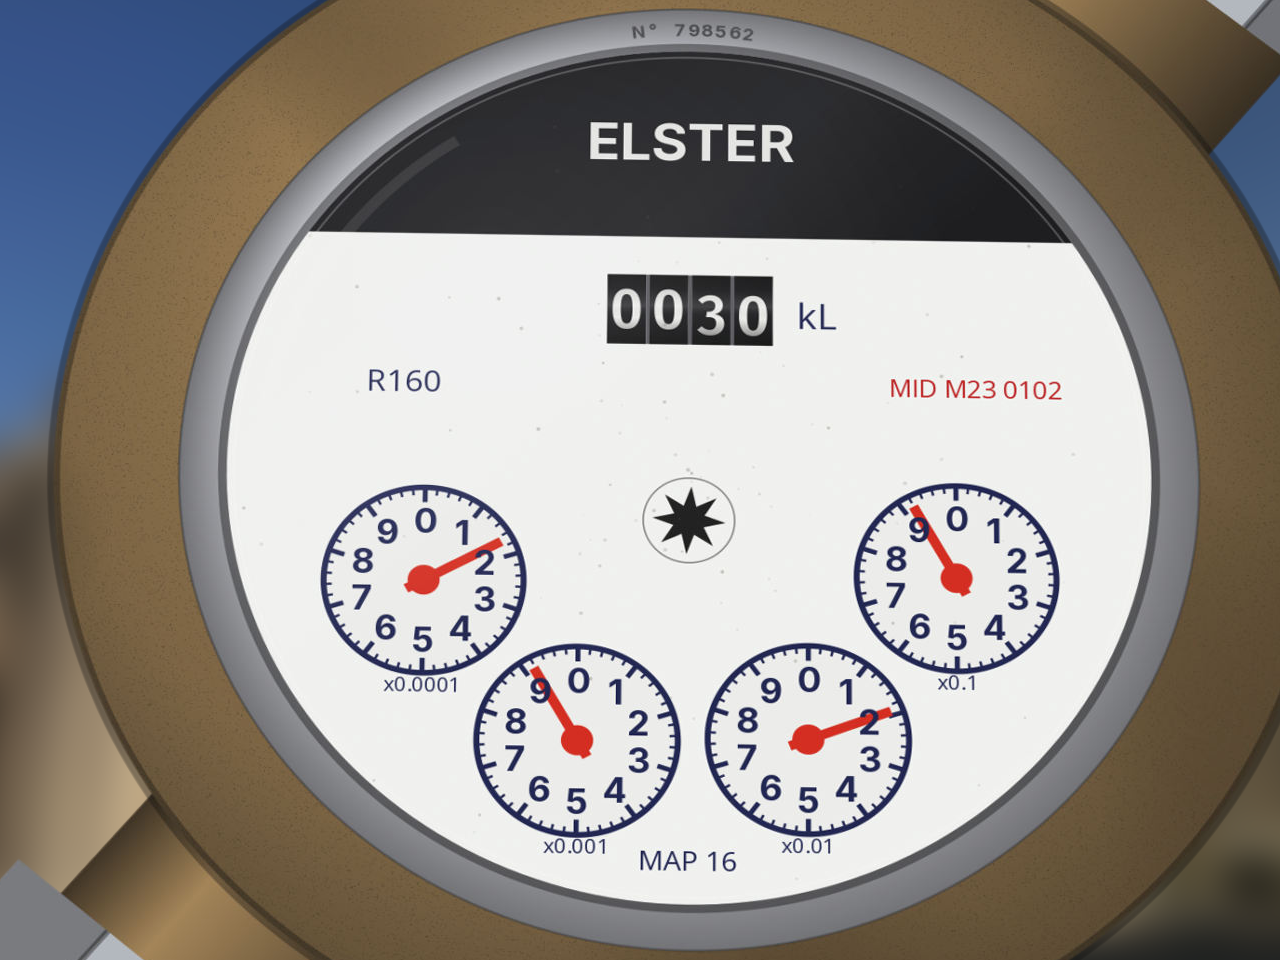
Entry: 29.9191 kL
